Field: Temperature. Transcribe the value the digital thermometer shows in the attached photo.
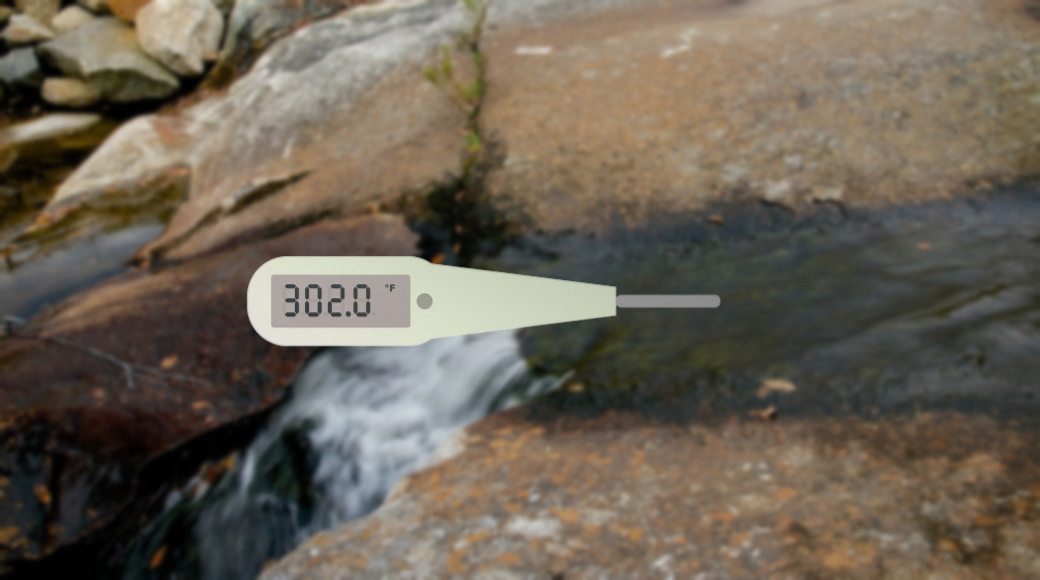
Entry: 302.0 °F
